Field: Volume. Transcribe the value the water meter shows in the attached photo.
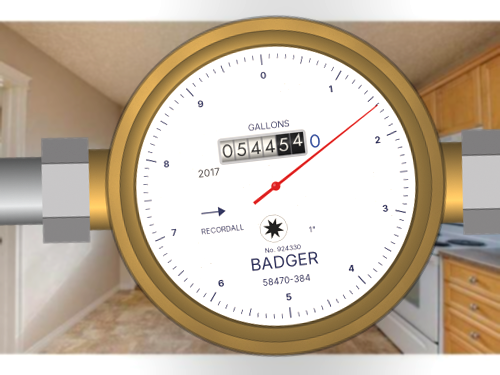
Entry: 544541.6 gal
